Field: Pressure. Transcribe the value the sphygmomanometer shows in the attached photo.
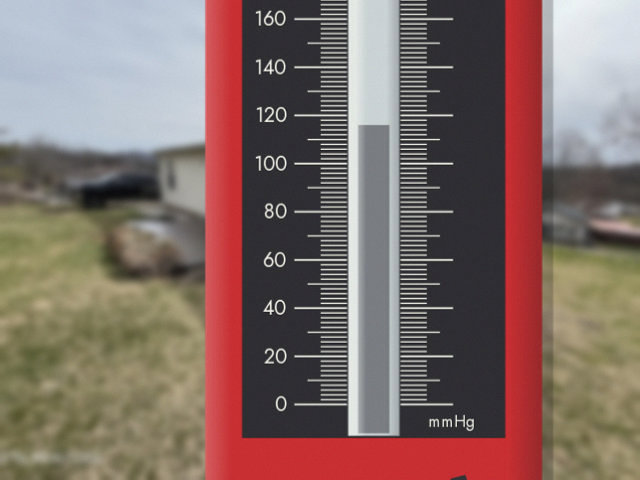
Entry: 116 mmHg
